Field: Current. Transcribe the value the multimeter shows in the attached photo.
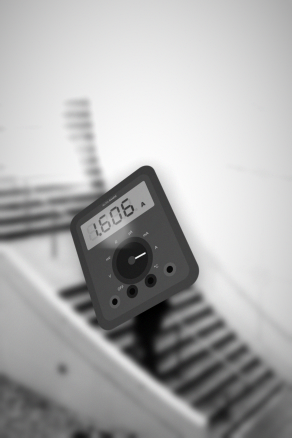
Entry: 1.606 A
